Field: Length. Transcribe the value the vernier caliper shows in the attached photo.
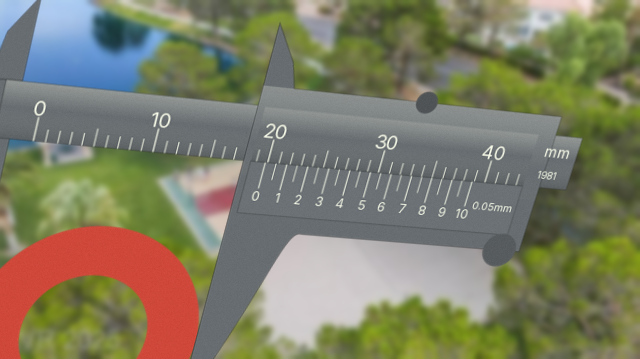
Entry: 19.8 mm
